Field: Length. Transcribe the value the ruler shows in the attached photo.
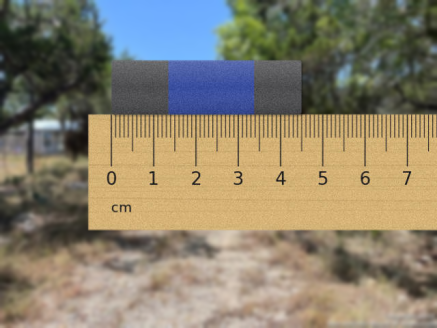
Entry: 4.5 cm
